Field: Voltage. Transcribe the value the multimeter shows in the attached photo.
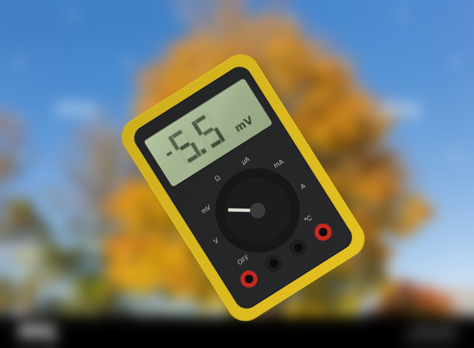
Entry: -5.5 mV
